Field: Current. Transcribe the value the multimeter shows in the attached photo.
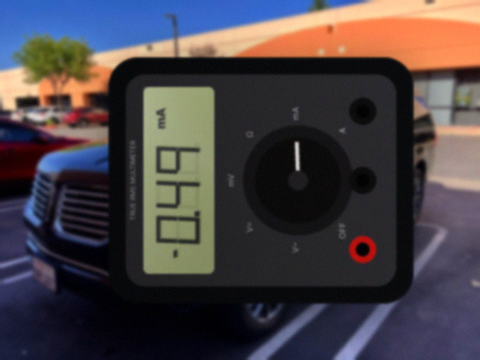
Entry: -0.49 mA
